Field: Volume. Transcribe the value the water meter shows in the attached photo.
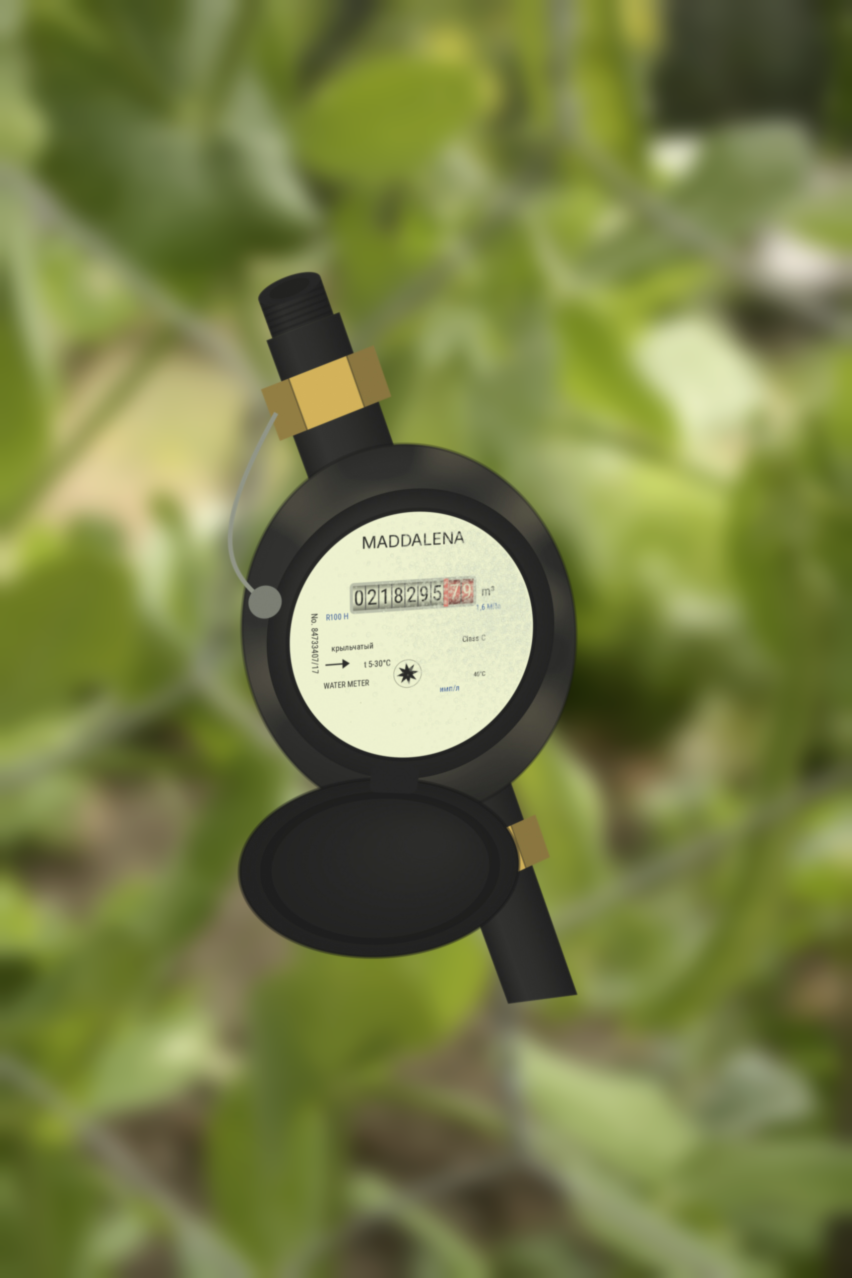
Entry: 218295.79 m³
